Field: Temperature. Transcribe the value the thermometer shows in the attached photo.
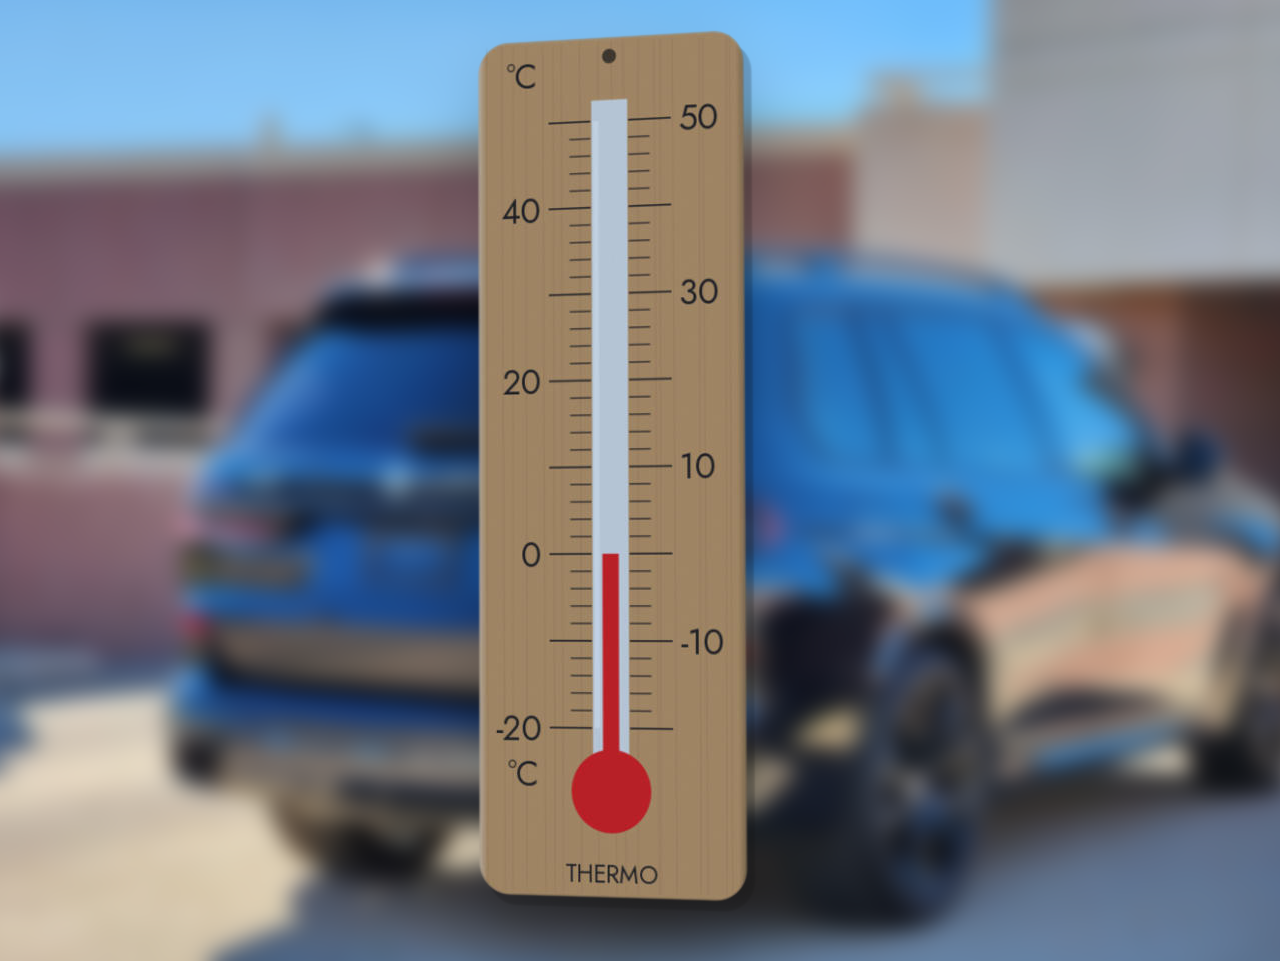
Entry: 0 °C
